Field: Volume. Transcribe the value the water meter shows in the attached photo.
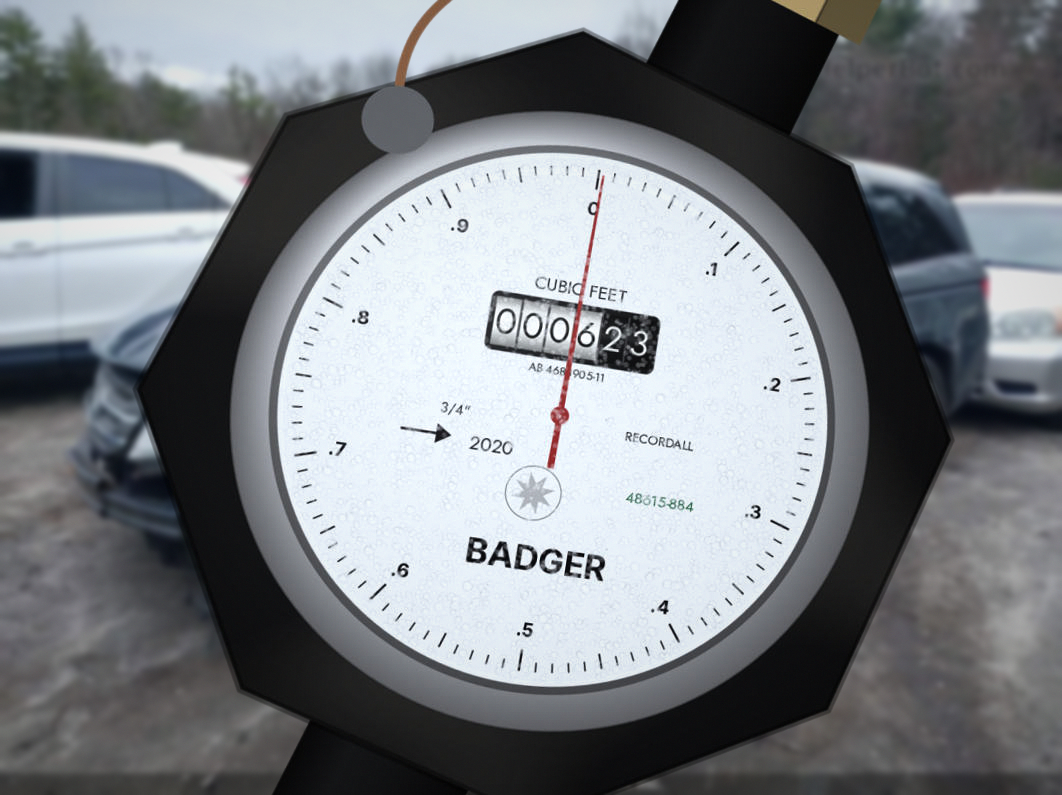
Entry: 623.00 ft³
